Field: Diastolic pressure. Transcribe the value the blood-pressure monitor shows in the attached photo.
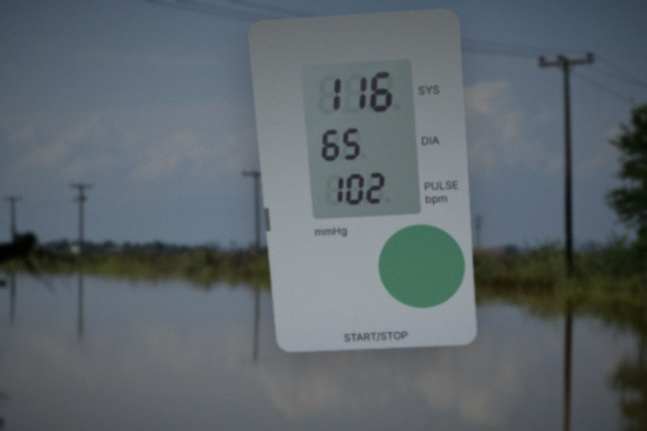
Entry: 65 mmHg
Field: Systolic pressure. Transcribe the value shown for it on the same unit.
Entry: 116 mmHg
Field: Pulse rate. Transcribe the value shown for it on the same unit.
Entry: 102 bpm
